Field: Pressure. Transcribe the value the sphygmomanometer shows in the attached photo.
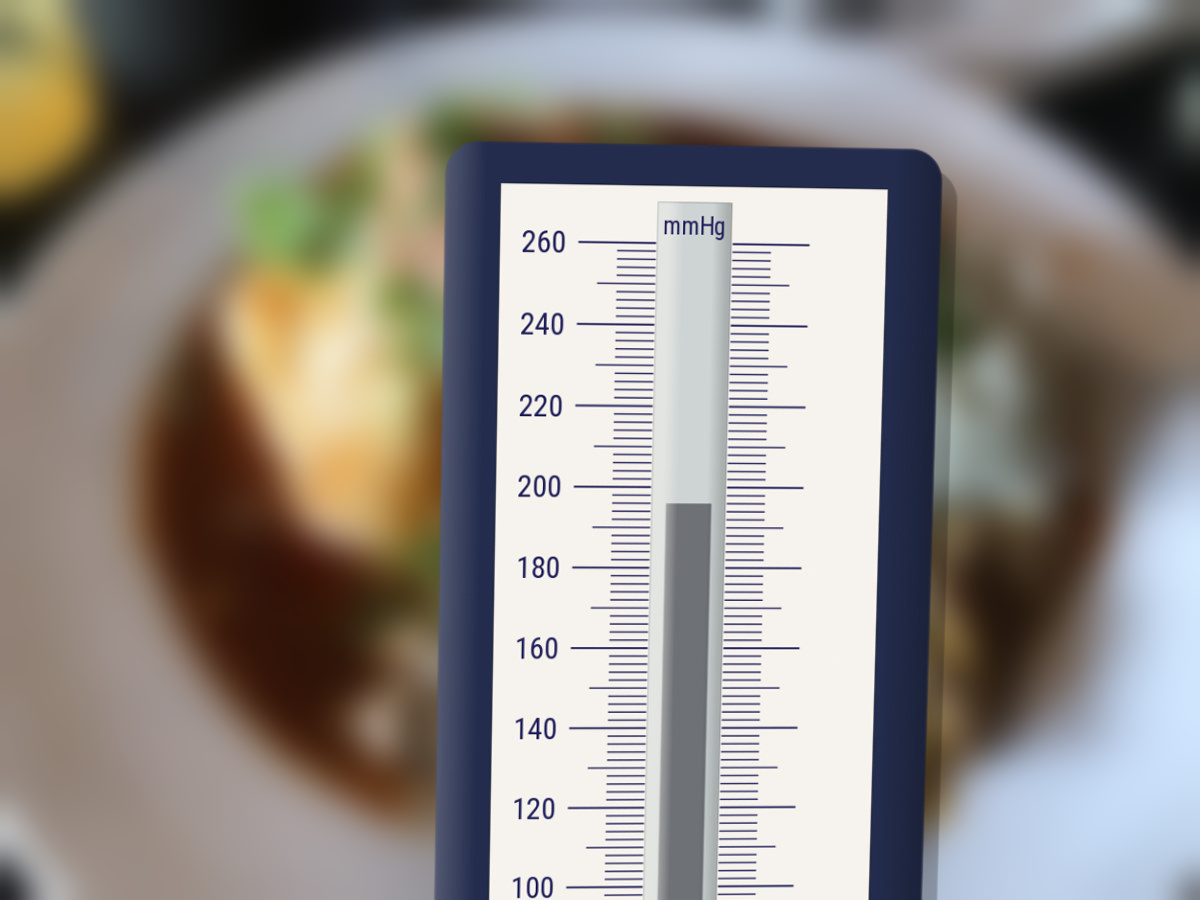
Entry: 196 mmHg
